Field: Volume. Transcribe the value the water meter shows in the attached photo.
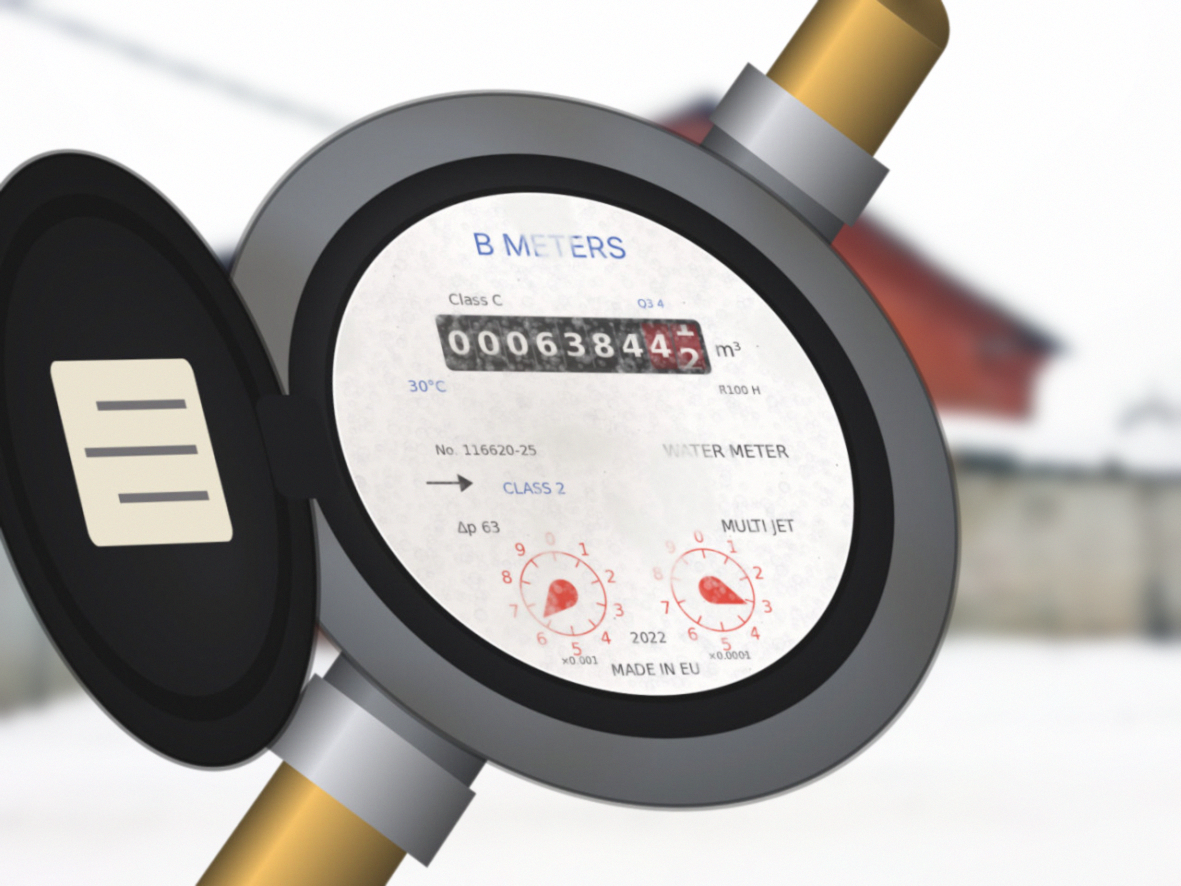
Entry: 6384.4163 m³
